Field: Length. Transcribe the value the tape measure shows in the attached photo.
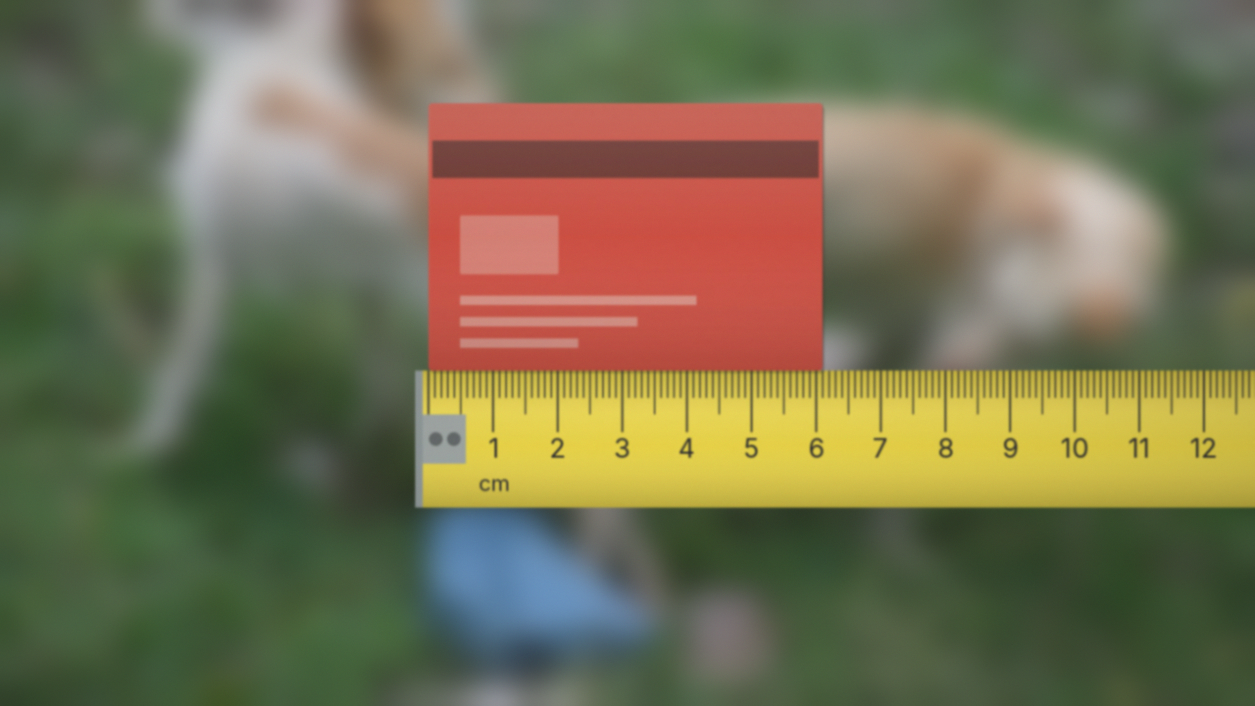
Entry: 6.1 cm
